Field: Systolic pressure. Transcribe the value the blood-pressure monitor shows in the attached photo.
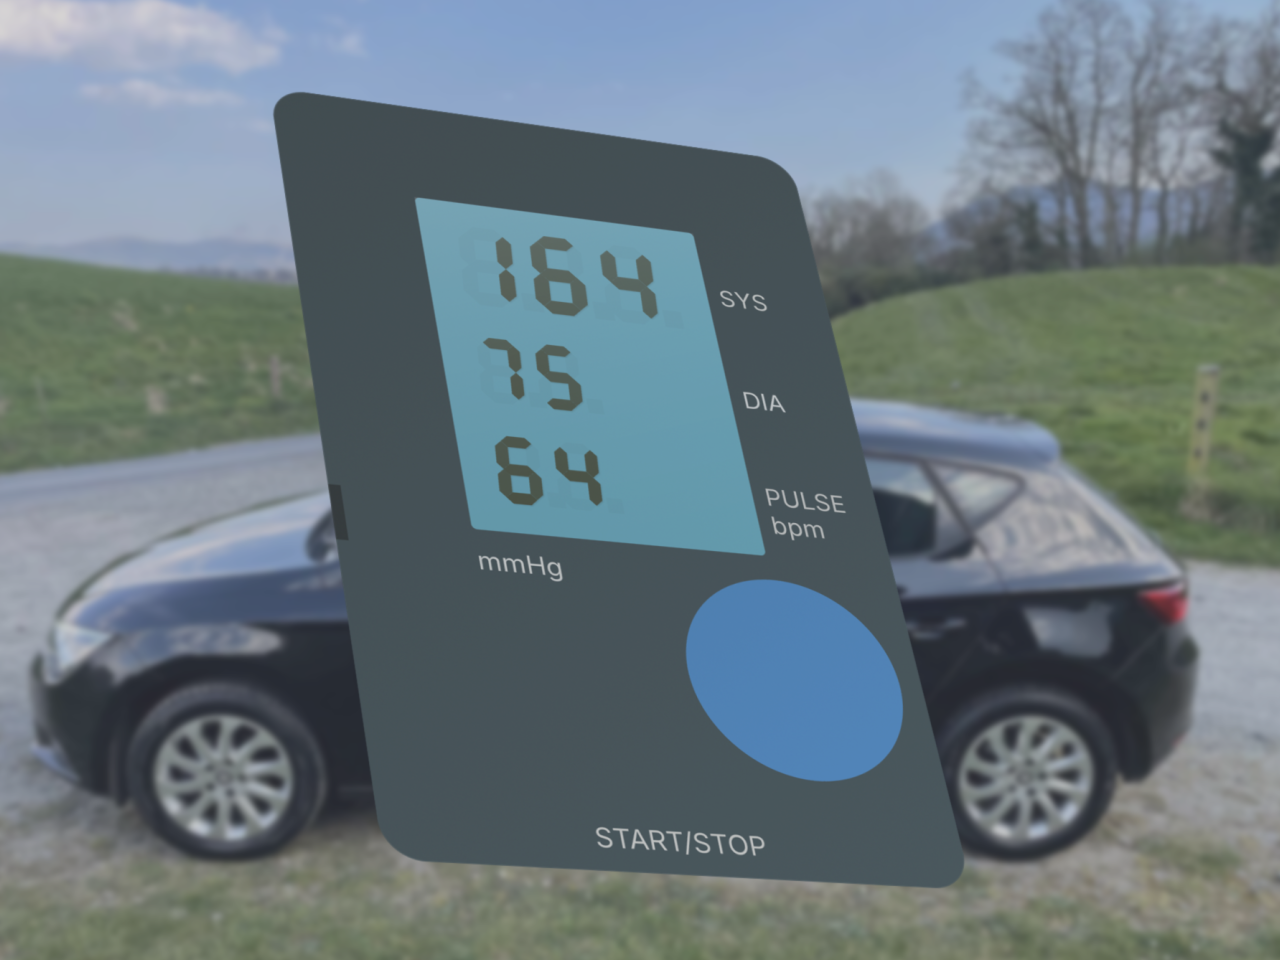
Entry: 164 mmHg
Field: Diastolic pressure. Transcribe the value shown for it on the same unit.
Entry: 75 mmHg
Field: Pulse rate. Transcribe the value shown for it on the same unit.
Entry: 64 bpm
